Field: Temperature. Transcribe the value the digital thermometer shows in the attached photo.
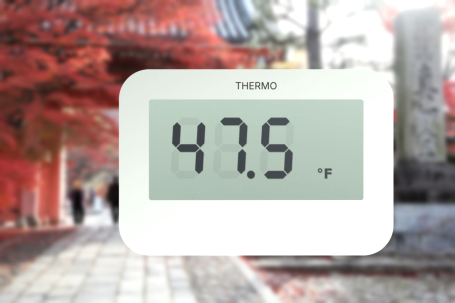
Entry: 47.5 °F
